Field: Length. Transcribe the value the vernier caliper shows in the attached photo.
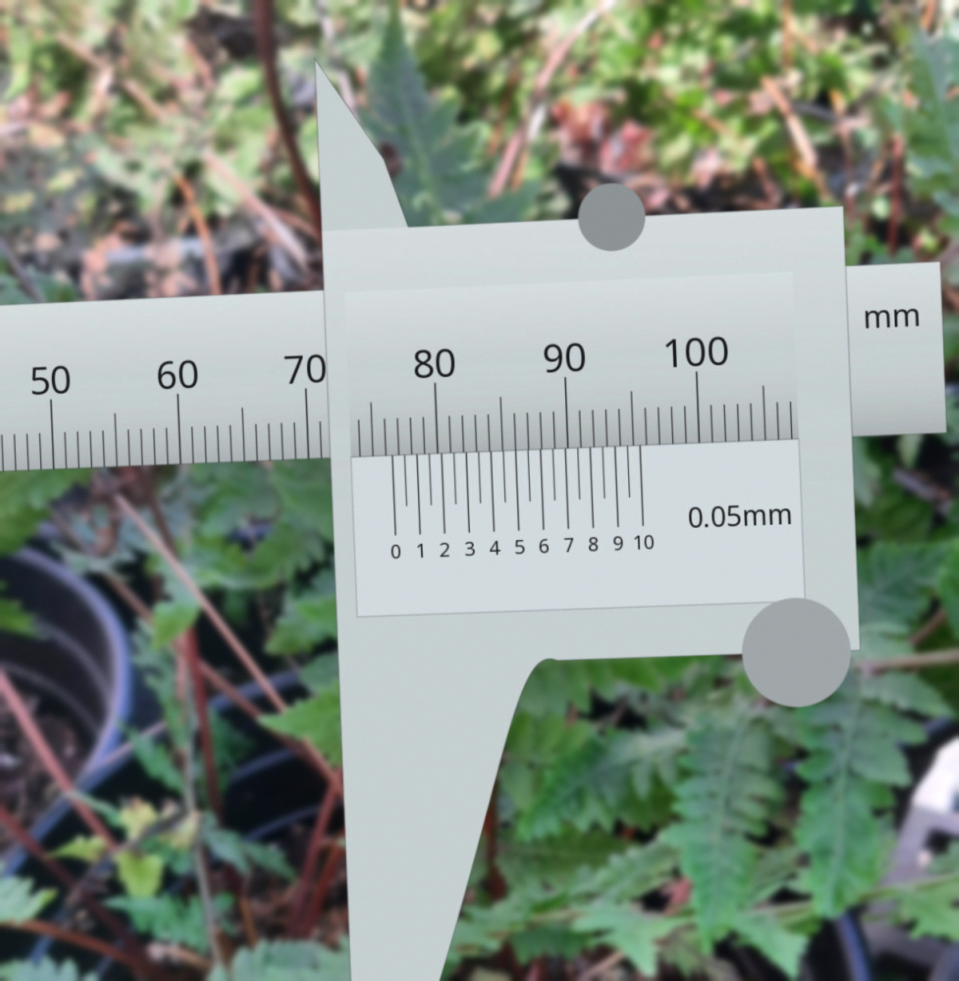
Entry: 76.5 mm
